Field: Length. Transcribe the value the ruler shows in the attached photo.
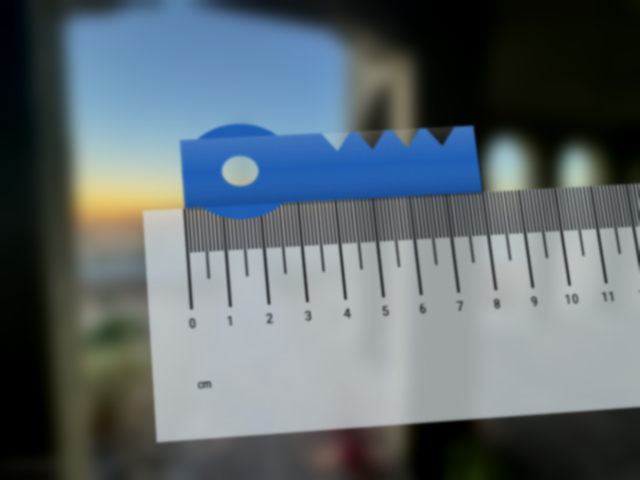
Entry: 8 cm
